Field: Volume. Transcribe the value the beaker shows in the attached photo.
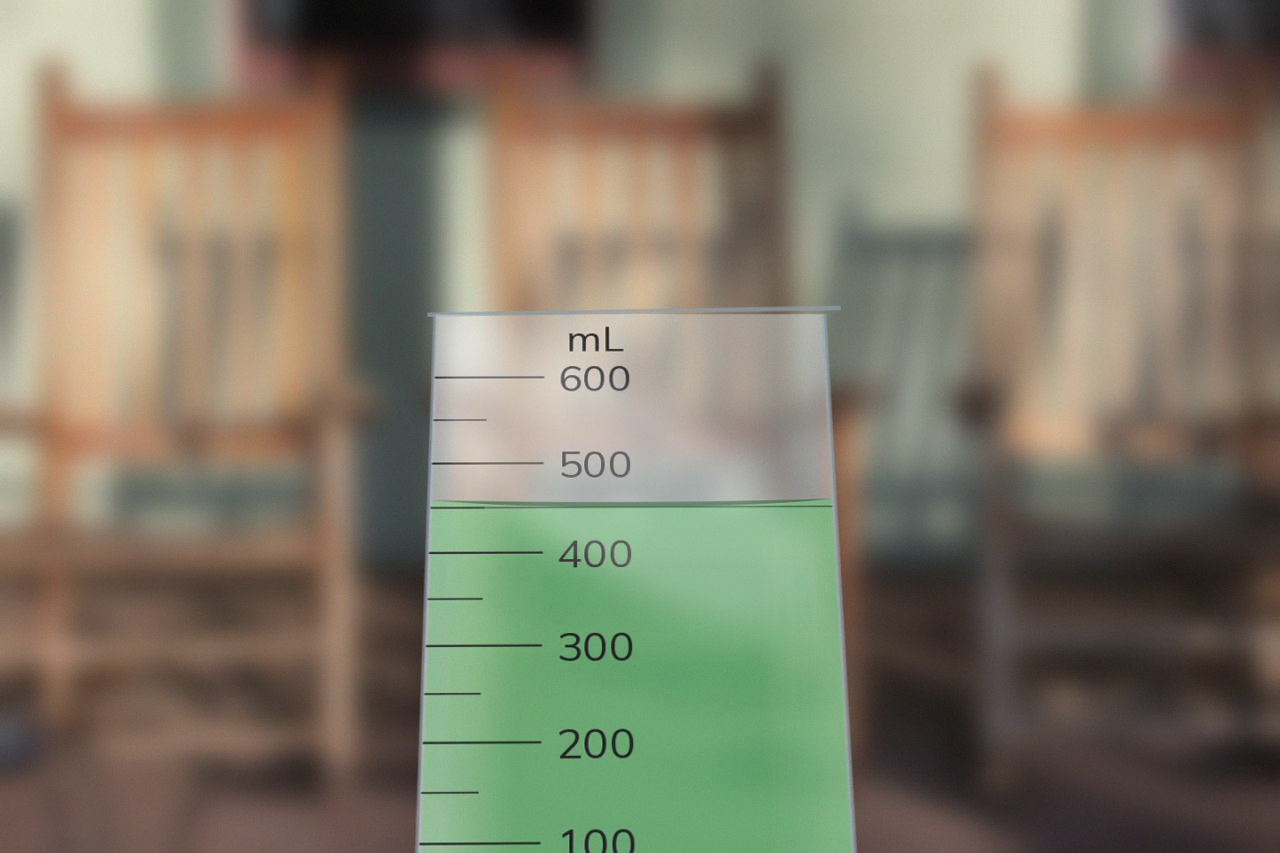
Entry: 450 mL
